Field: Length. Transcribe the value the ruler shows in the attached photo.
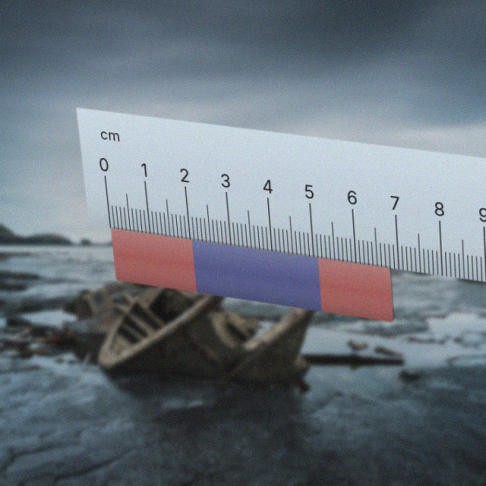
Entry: 6.8 cm
